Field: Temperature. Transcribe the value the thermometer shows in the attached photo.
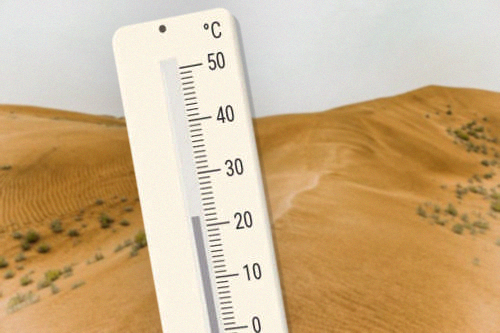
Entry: 22 °C
